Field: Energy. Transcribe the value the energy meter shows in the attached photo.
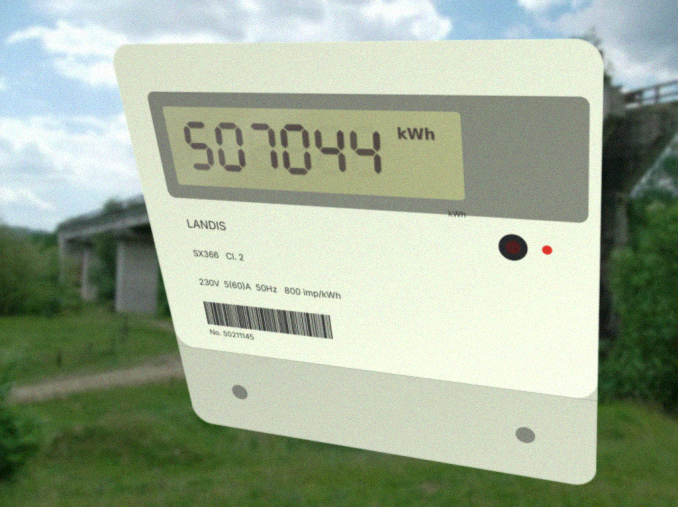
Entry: 507044 kWh
